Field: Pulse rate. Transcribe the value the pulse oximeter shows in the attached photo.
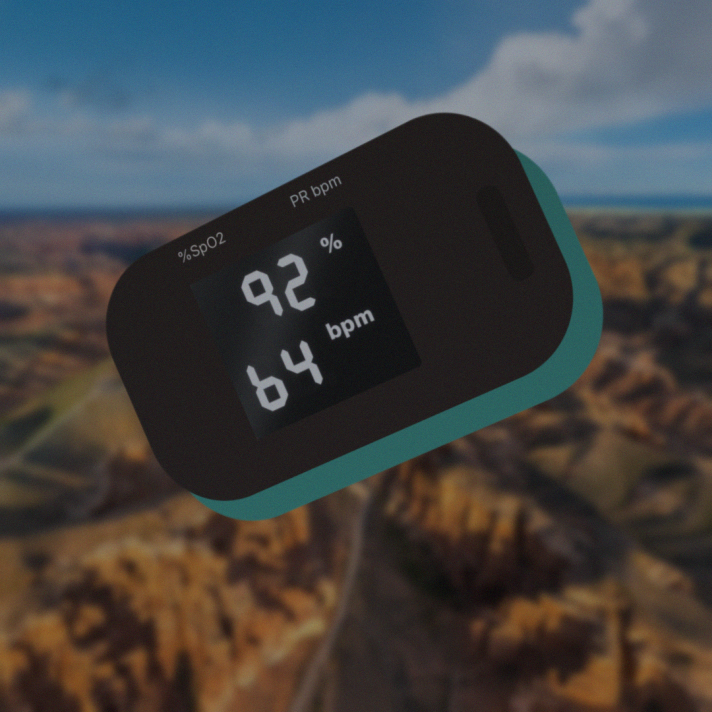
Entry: 64 bpm
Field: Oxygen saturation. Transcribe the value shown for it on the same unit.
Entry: 92 %
